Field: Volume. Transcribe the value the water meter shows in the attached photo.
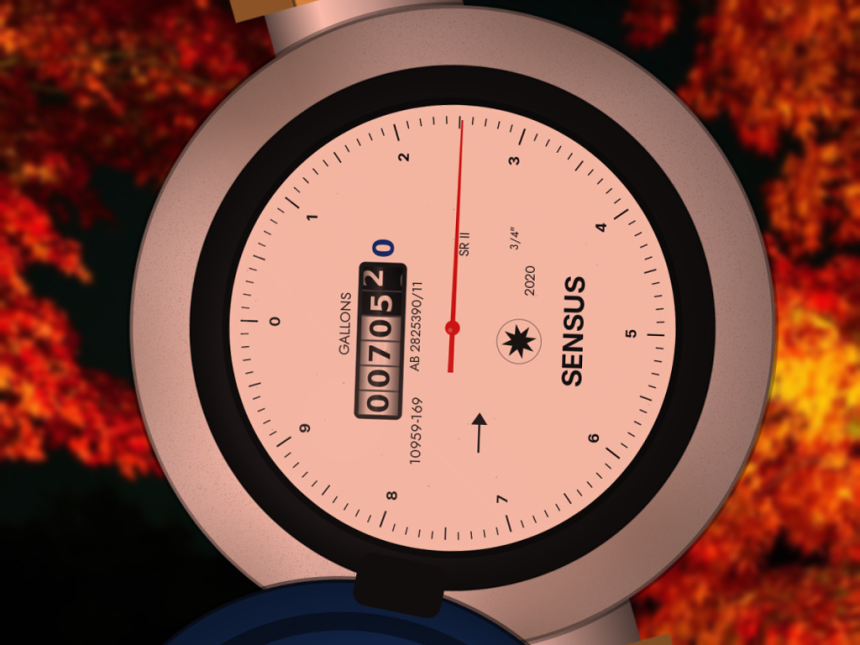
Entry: 70522.5 gal
